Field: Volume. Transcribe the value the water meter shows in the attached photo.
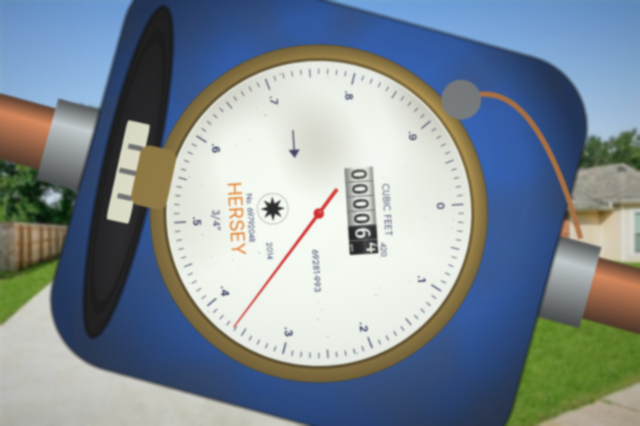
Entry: 64.36 ft³
